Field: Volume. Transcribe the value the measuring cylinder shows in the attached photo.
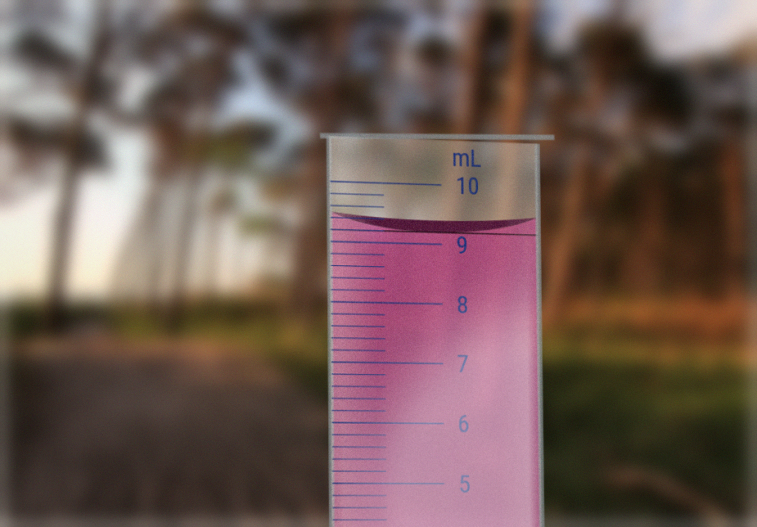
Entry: 9.2 mL
